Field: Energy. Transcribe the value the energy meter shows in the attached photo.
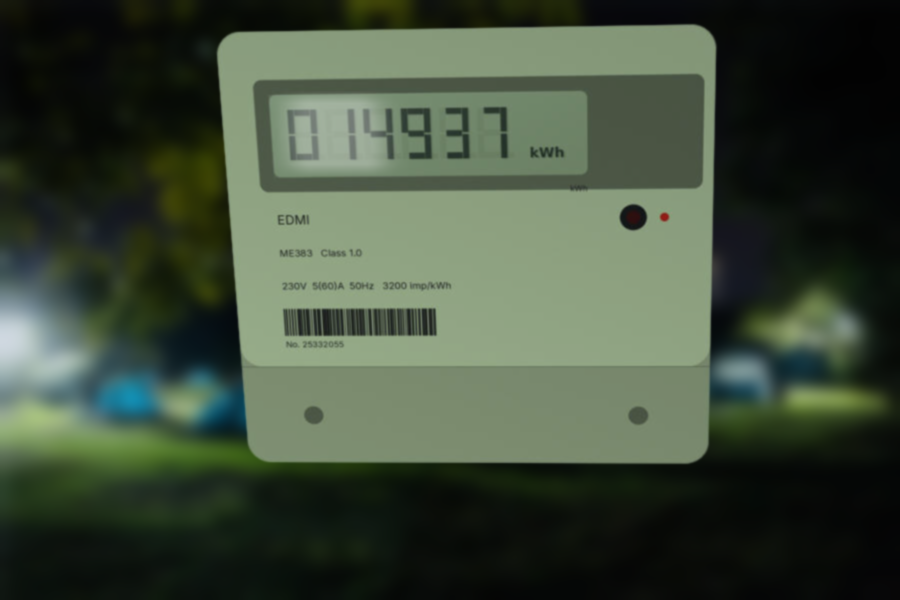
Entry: 14937 kWh
